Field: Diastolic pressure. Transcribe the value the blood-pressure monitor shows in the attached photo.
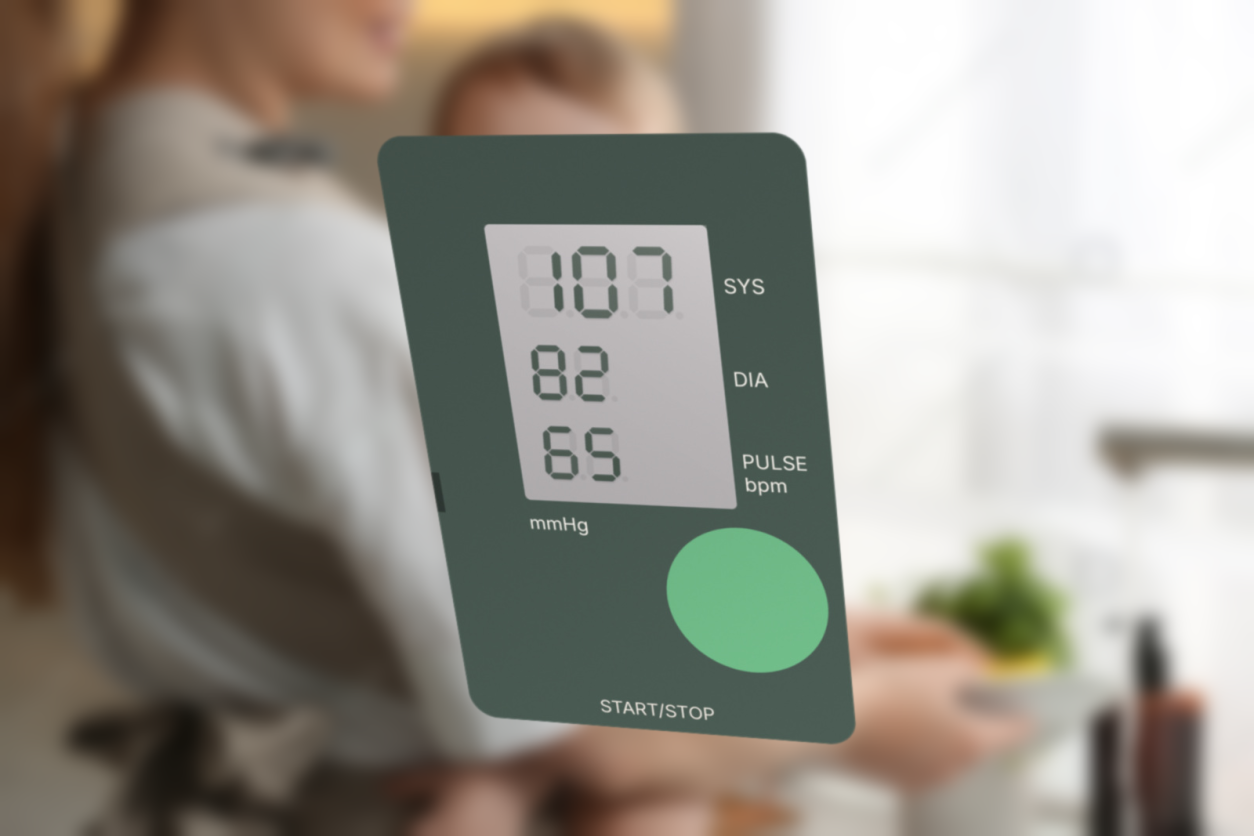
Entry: 82 mmHg
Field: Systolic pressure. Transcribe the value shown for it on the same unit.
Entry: 107 mmHg
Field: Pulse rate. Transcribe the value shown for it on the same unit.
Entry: 65 bpm
